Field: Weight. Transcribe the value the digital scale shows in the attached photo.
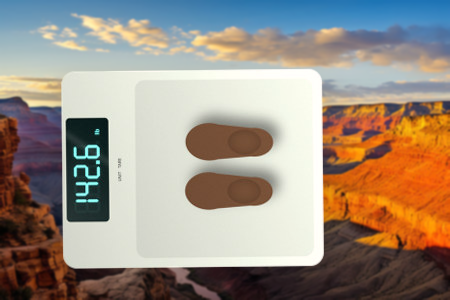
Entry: 142.6 lb
